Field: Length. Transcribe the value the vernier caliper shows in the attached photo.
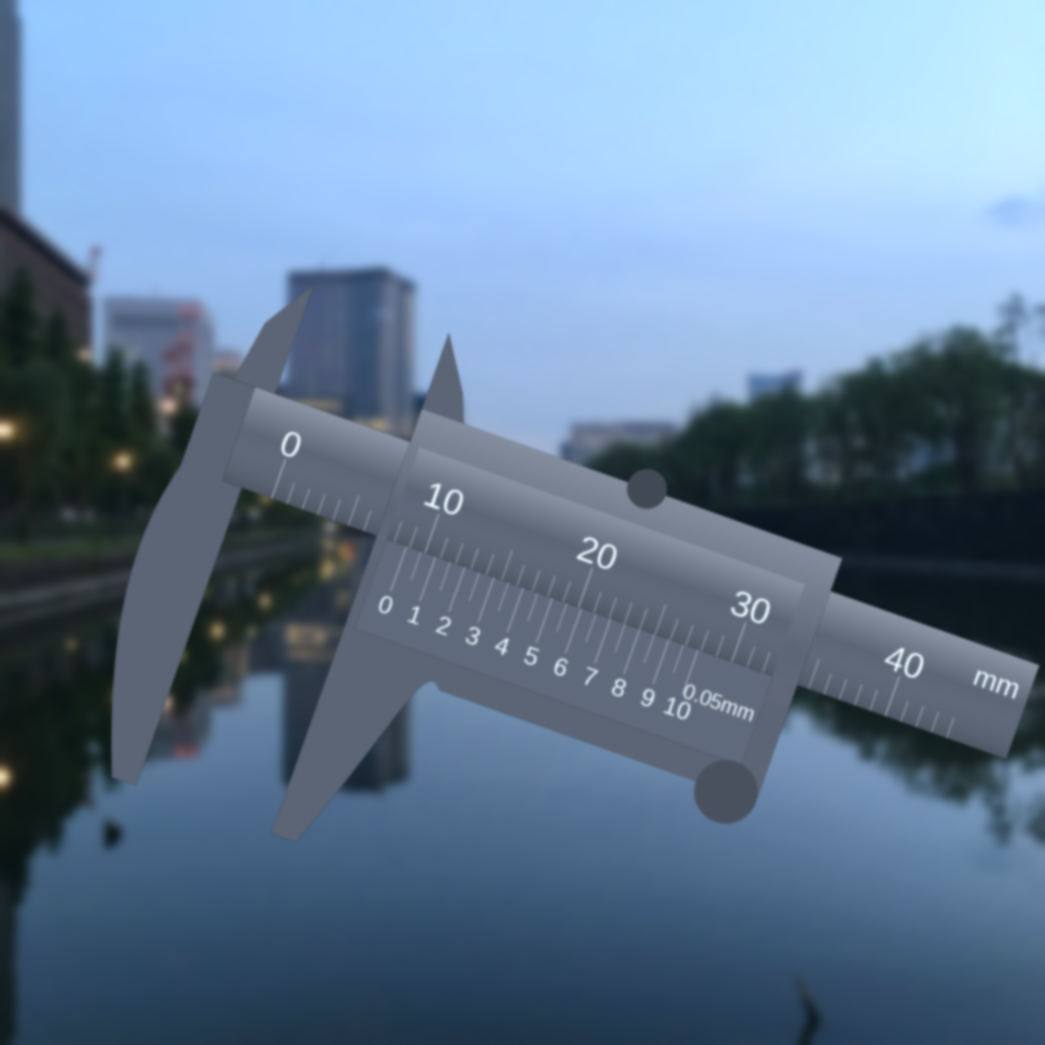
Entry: 8.8 mm
